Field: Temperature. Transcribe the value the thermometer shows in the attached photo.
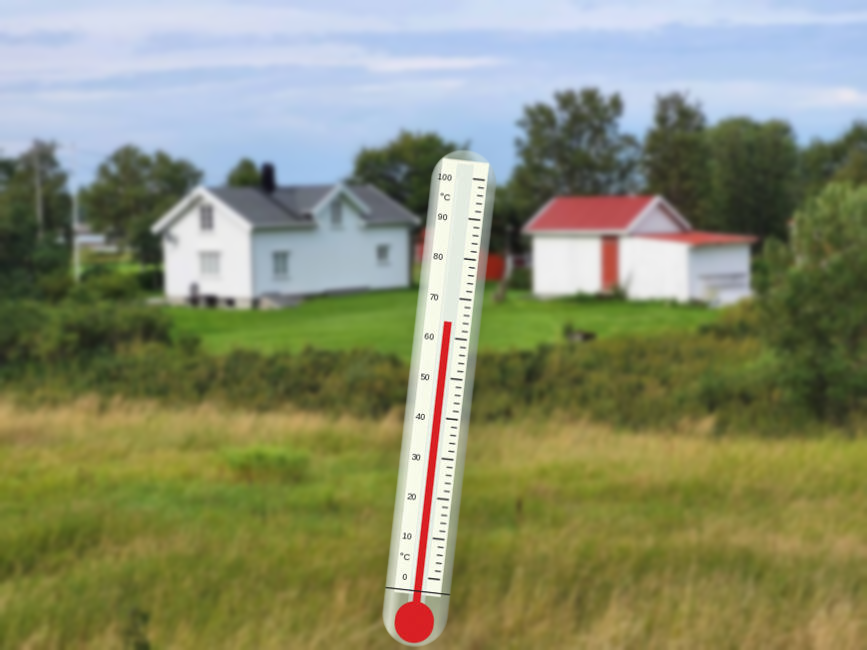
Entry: 64 °C
